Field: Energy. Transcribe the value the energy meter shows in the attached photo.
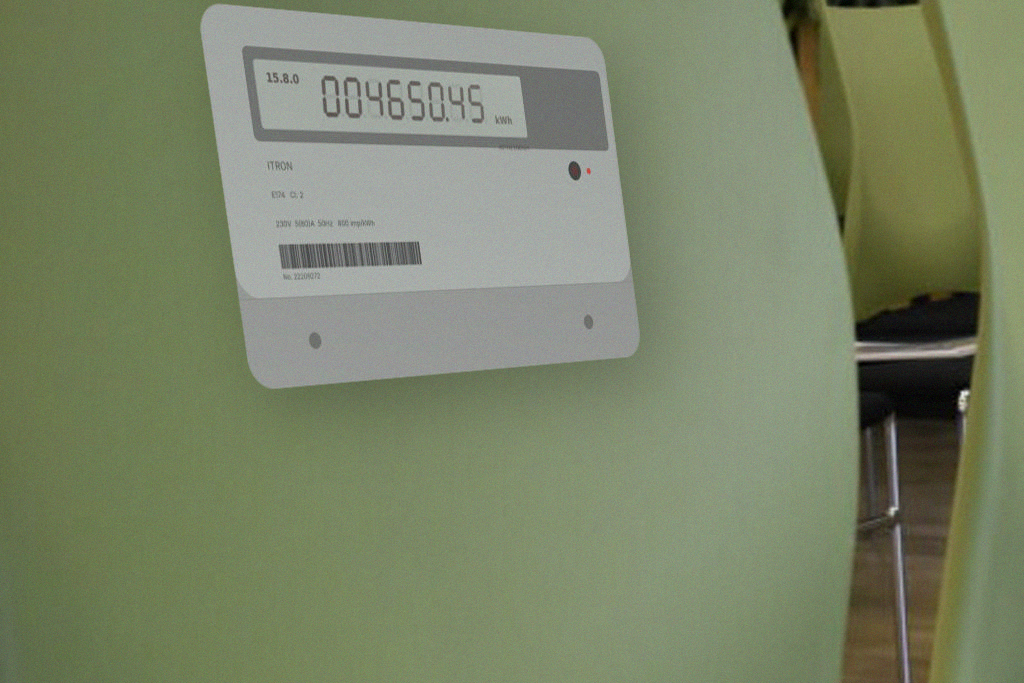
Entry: 4650.45 kWh
